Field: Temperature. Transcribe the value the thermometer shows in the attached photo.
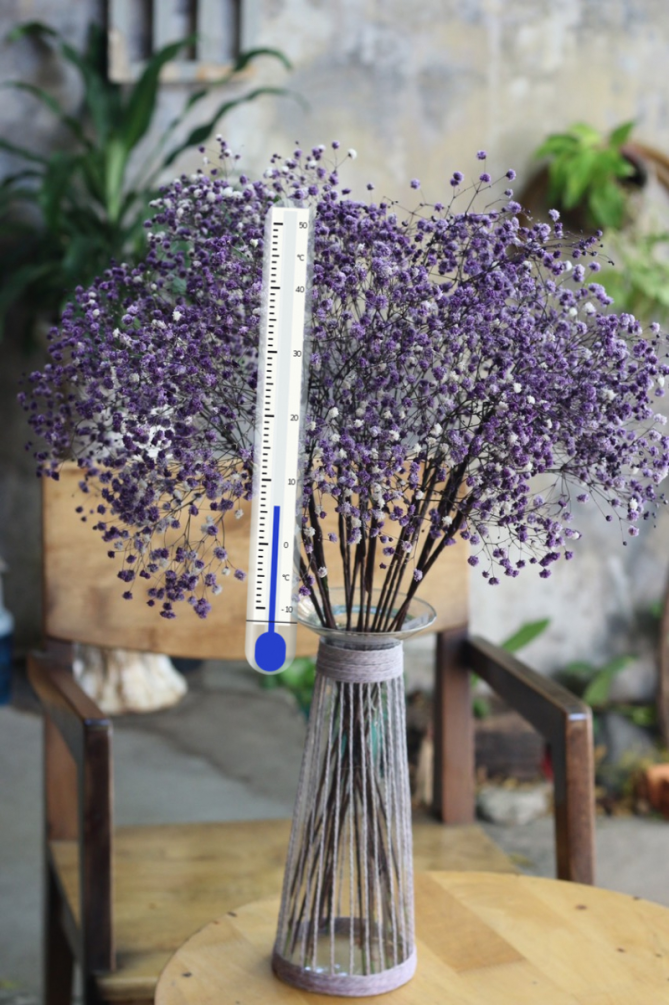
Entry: 6 °C
